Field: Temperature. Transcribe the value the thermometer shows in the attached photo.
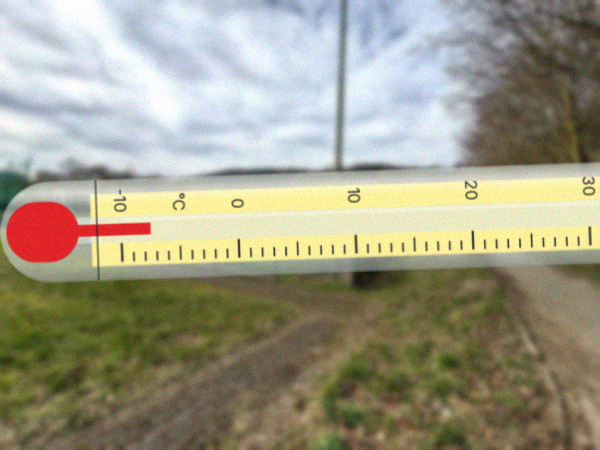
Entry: -7.5 °C
